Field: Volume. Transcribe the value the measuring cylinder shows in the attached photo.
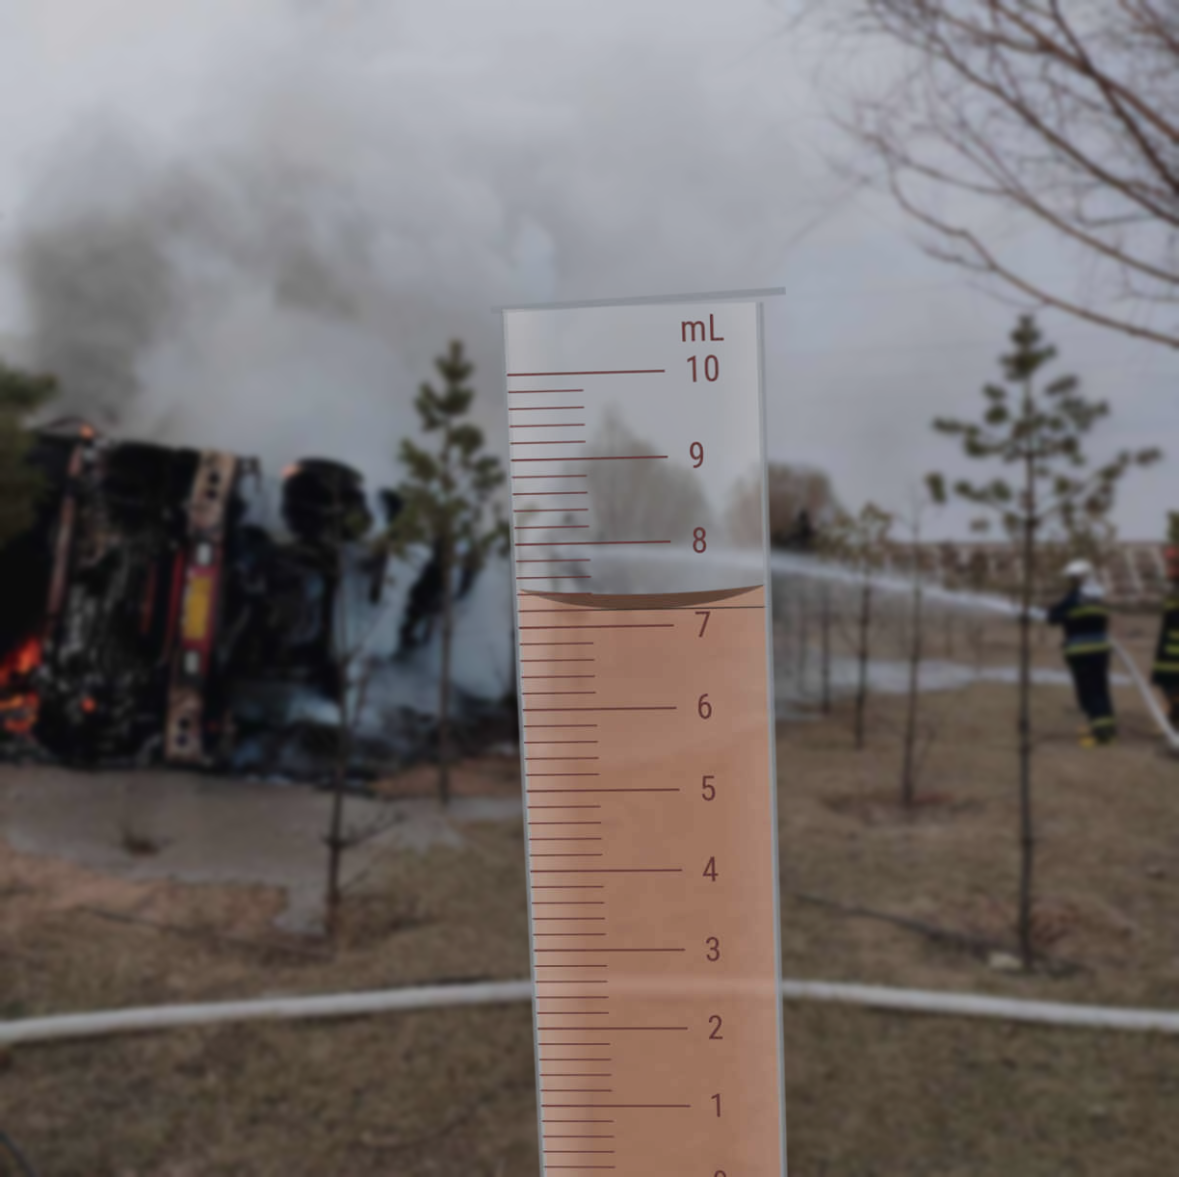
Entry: 7.2 mL
